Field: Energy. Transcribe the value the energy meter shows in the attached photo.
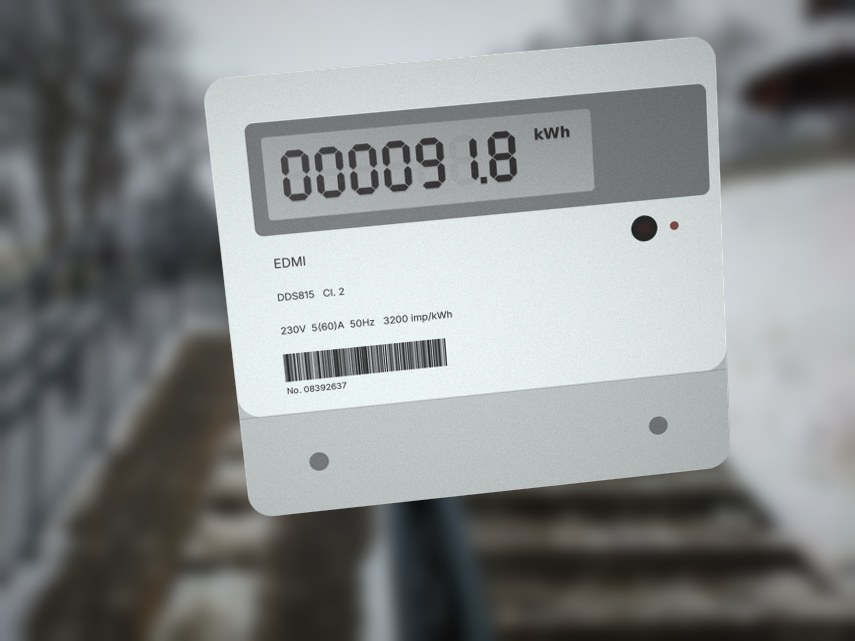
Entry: 91.8 kWh
